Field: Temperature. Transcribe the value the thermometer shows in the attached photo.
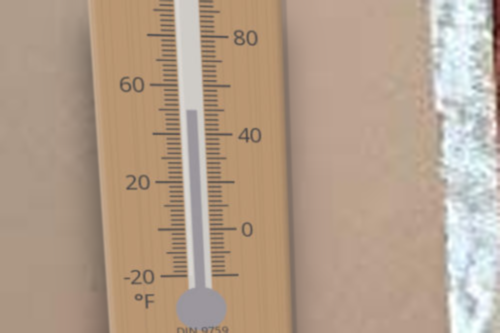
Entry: 50 °F
